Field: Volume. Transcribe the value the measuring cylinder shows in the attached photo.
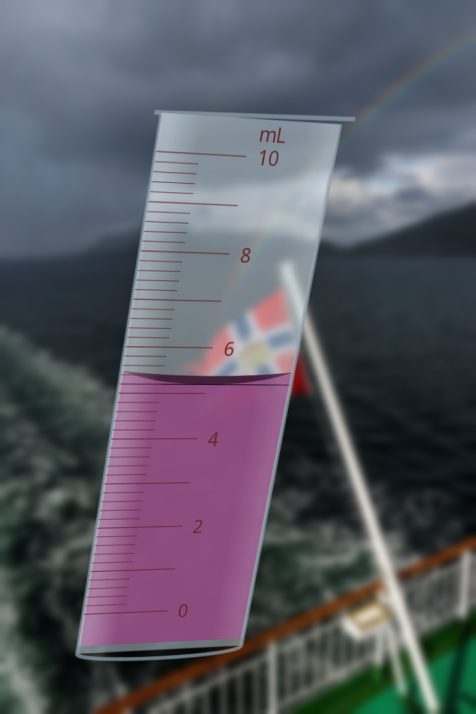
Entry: 5.2 mL
